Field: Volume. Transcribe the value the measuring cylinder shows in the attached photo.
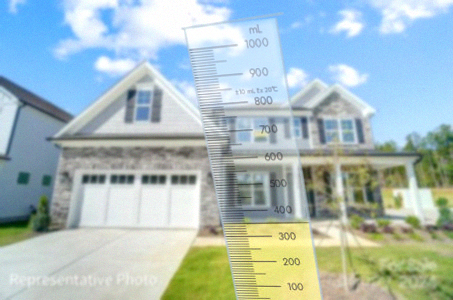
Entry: 350 mL
